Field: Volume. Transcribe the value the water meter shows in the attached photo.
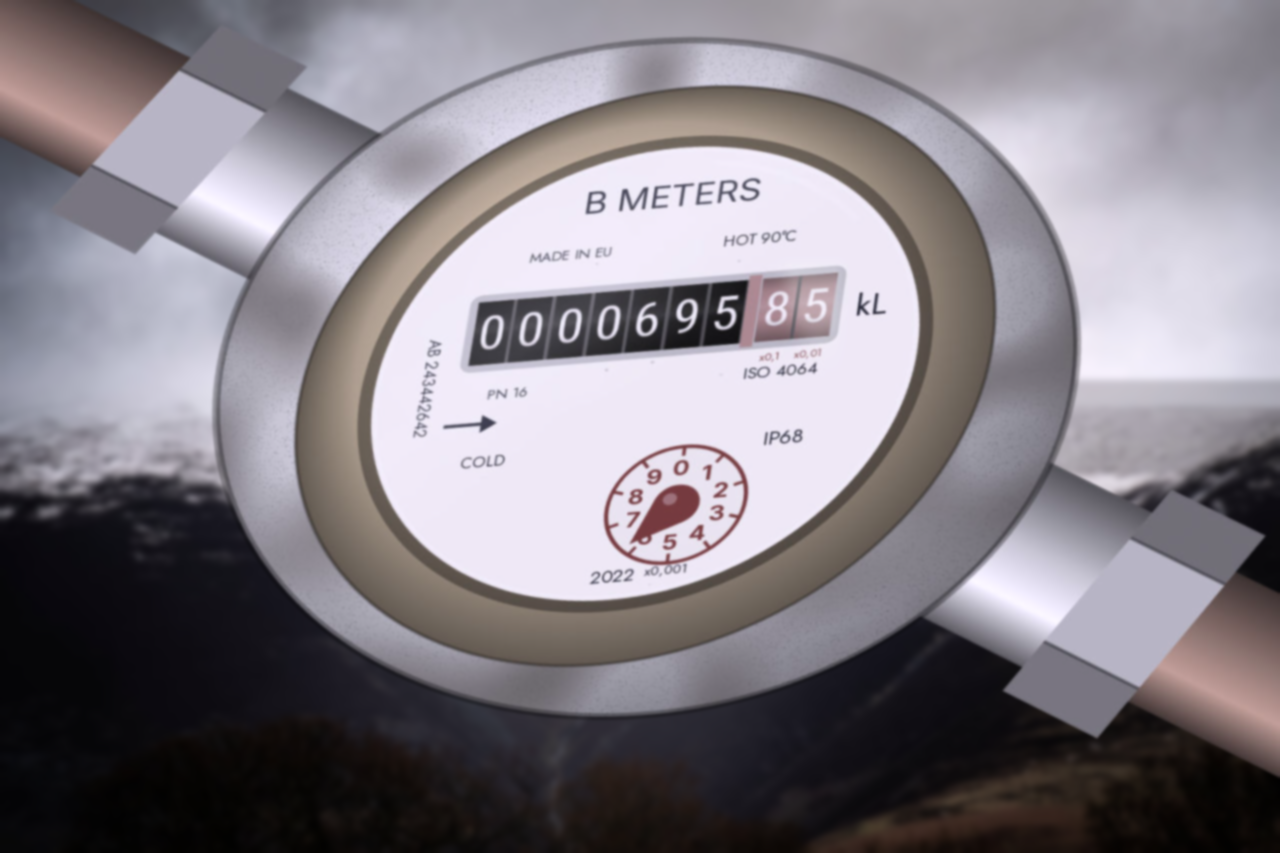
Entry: 695.856 kL
